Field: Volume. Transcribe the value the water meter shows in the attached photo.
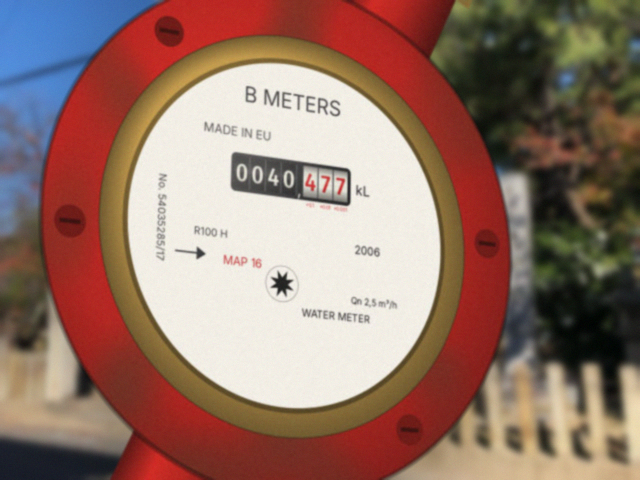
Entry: 40.477 kL
